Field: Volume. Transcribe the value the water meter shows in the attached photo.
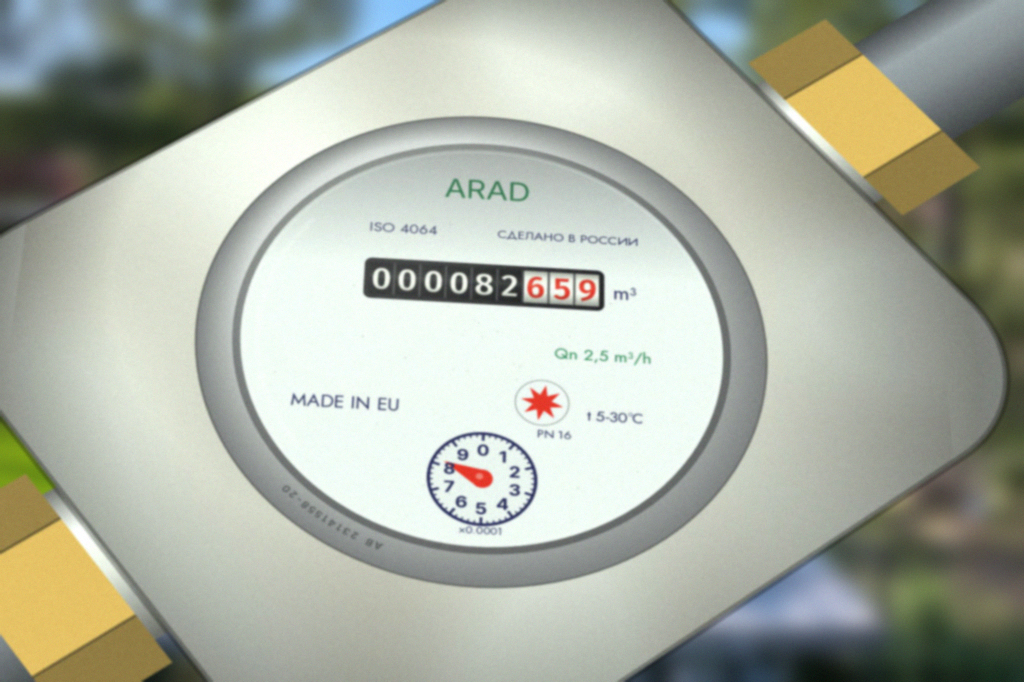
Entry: 82.6598 m³
